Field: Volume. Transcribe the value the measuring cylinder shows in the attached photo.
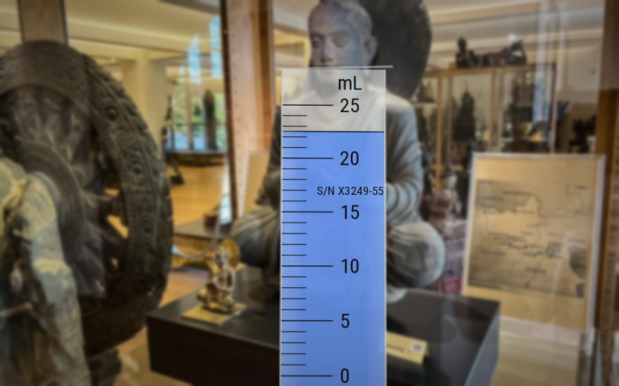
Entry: 22.5 mL
